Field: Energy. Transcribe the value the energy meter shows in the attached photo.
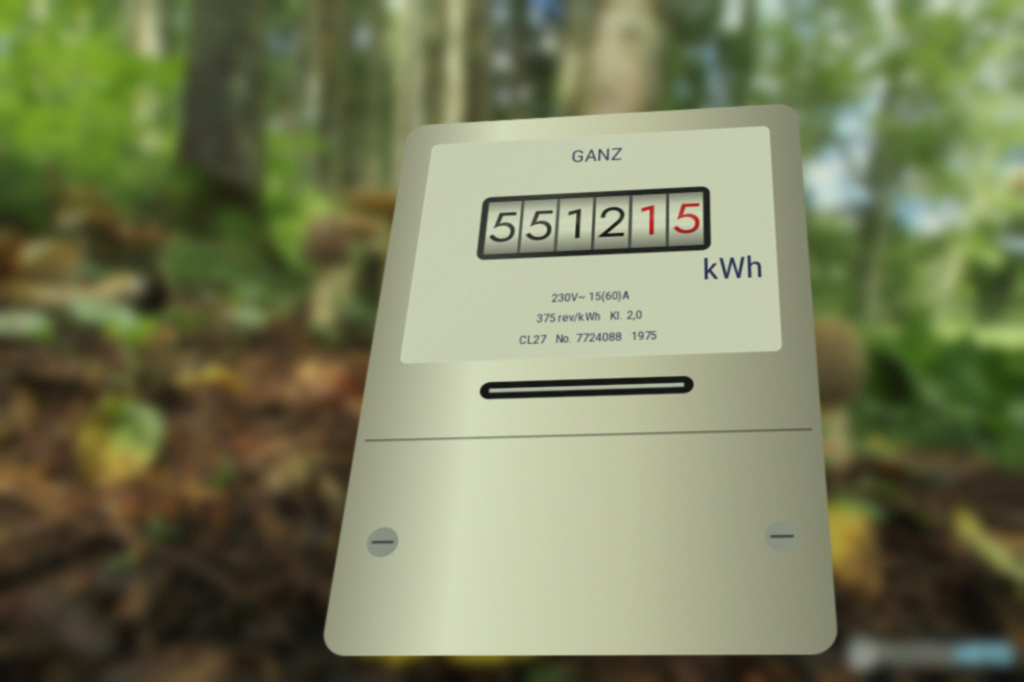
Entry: 5512.15 kWh
